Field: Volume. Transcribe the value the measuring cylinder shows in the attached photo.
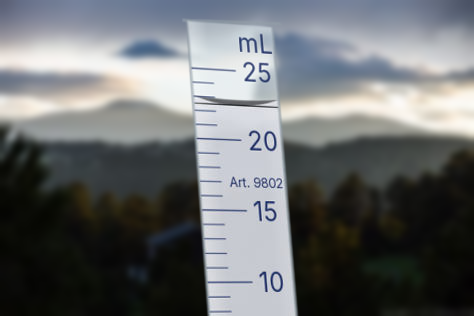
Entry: 22.5 mL
